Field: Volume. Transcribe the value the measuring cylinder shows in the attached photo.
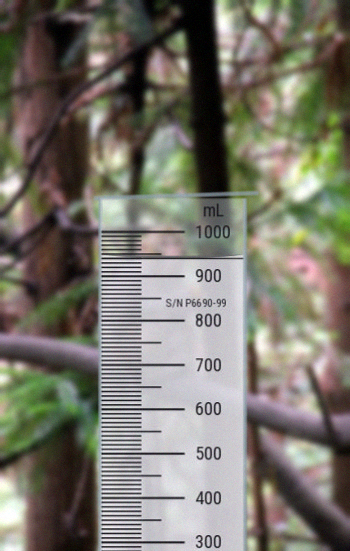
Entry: 940 mL
